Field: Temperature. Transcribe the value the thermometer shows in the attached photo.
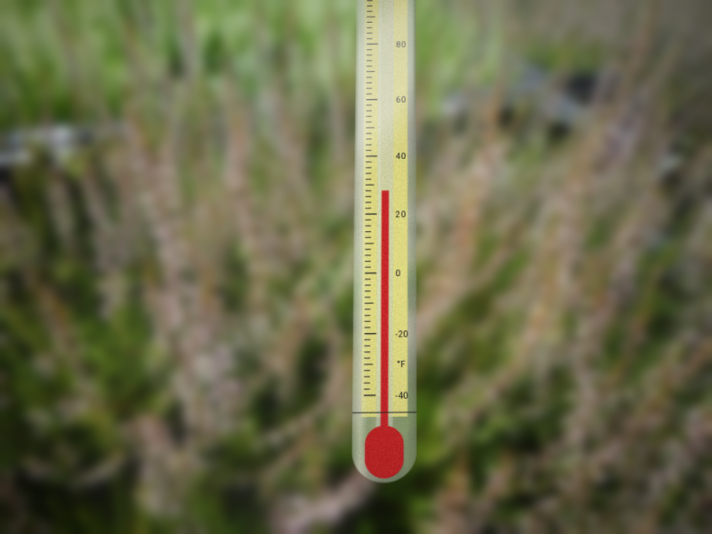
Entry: 28 °F
